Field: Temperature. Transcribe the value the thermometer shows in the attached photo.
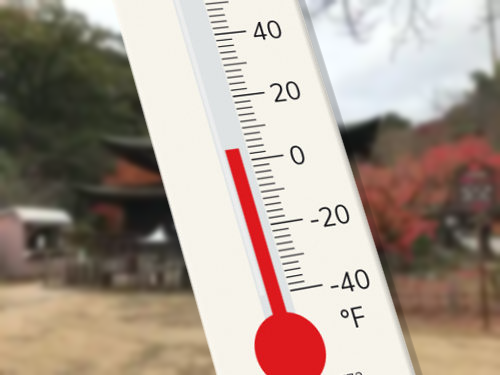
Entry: 4 °F
